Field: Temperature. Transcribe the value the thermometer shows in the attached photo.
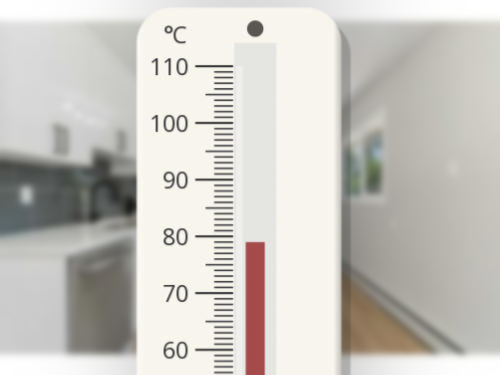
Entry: 79 °C
